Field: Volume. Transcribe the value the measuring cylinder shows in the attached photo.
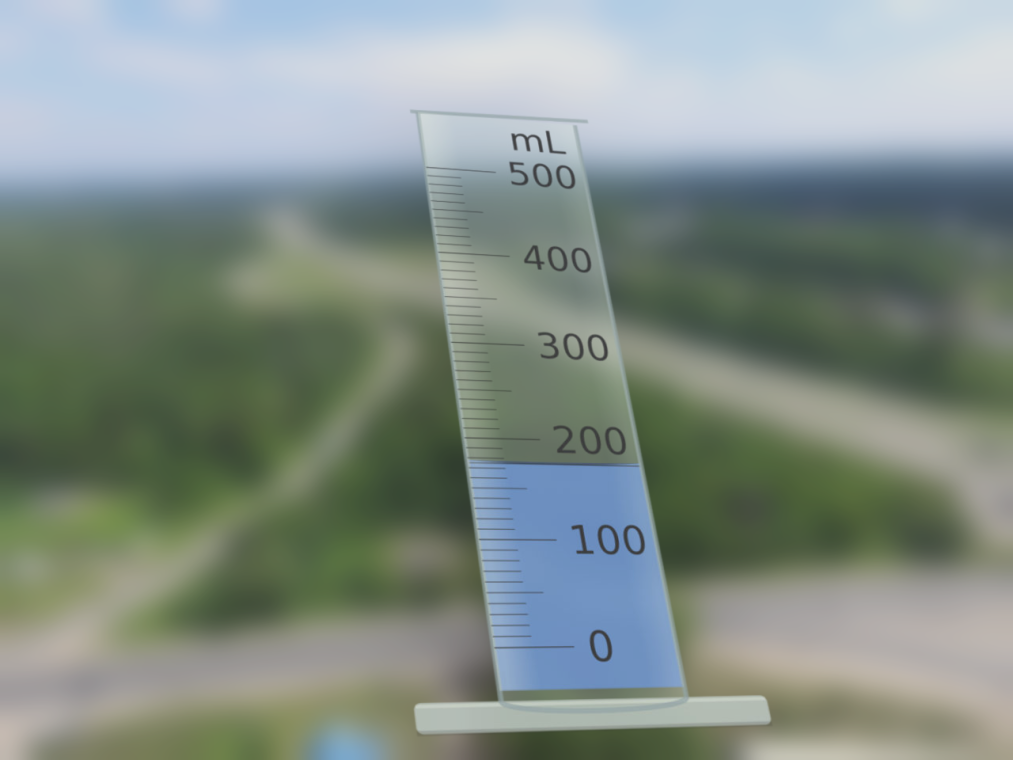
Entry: 175 mL
